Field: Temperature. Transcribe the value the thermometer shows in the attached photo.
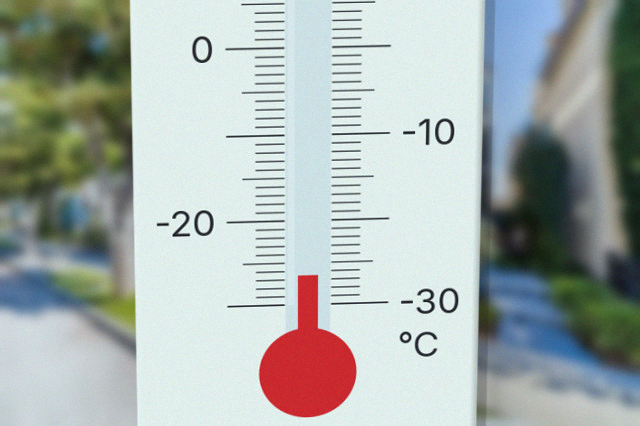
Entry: -26.5 °C
